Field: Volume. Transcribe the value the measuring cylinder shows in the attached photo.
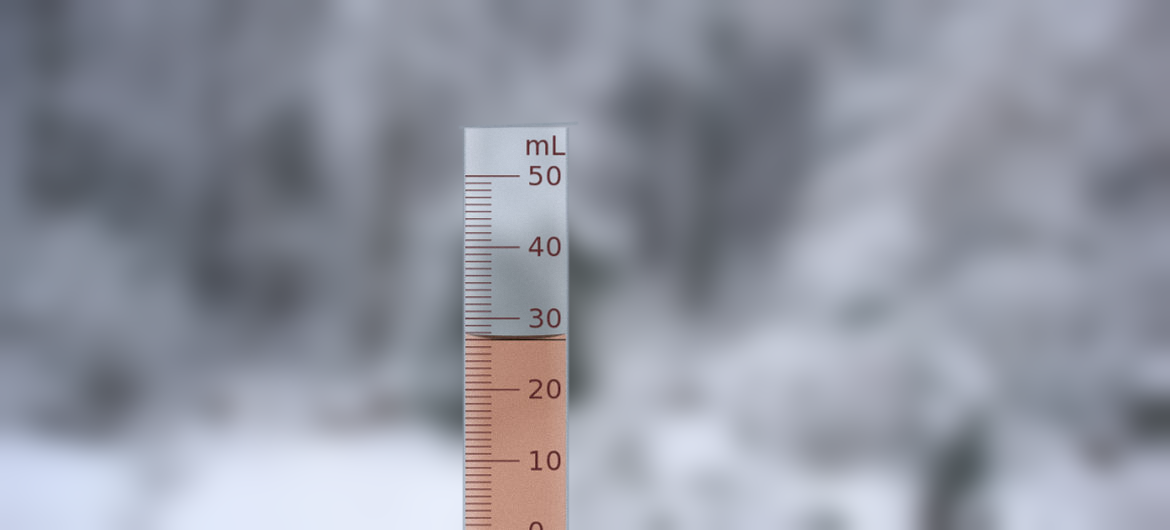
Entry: 27 mL
